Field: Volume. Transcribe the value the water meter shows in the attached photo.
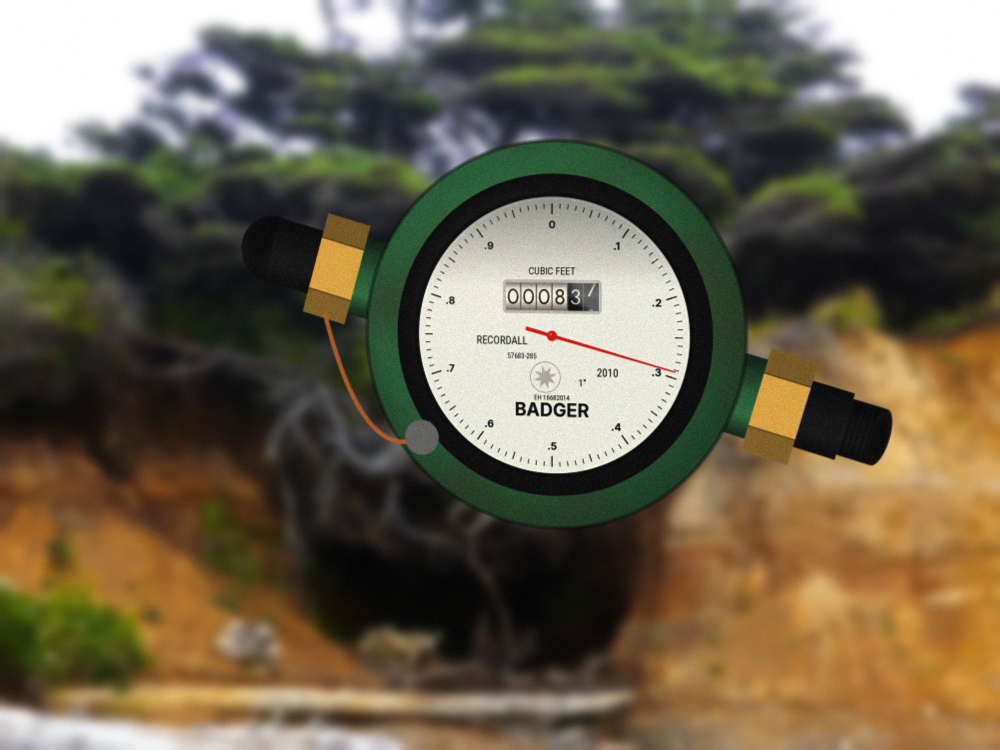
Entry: 837.29 ft³
